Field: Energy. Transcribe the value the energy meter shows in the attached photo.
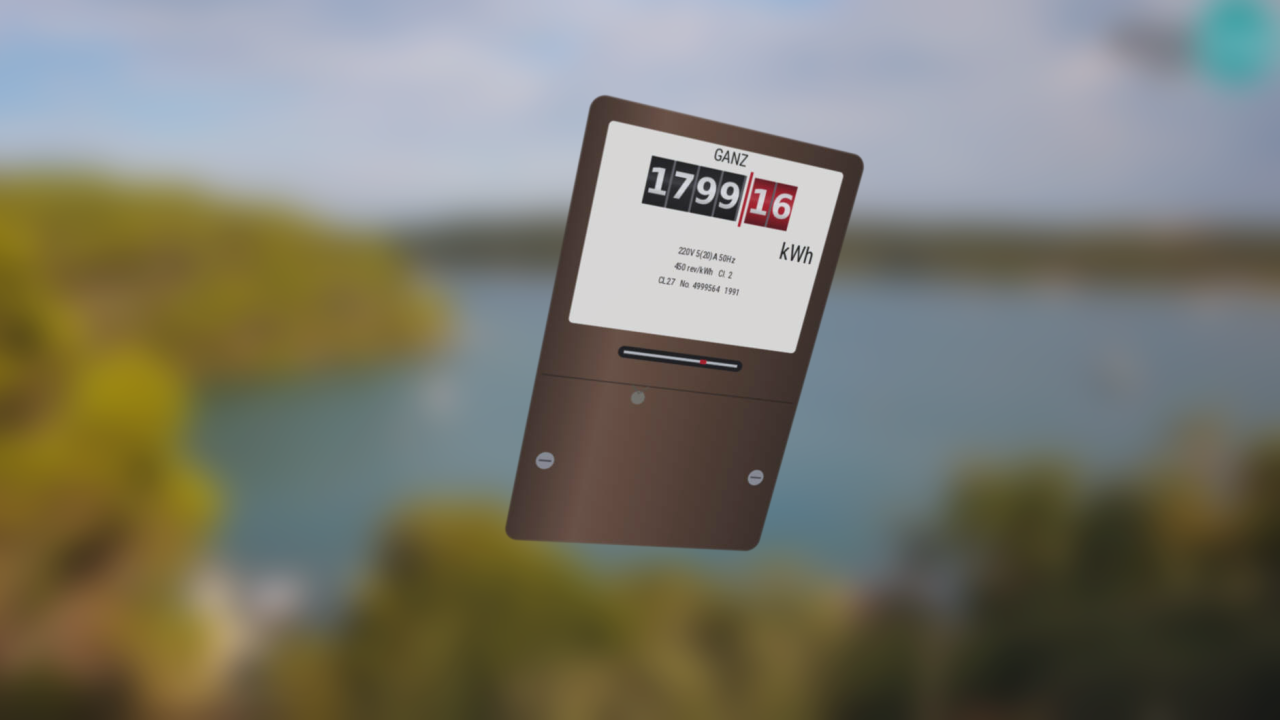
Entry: 1799.16 kWh
